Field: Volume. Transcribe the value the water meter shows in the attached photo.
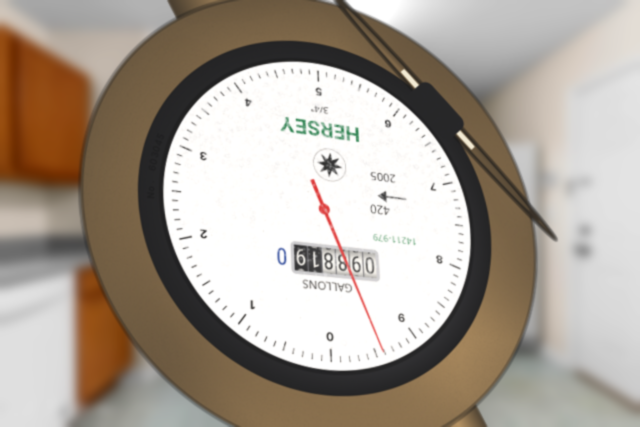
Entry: 988189.4 gal
